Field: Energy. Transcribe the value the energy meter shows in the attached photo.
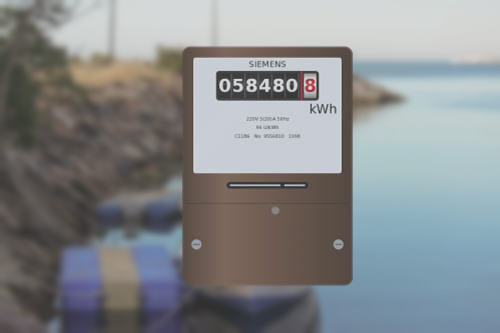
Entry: 58480.8 kWh
